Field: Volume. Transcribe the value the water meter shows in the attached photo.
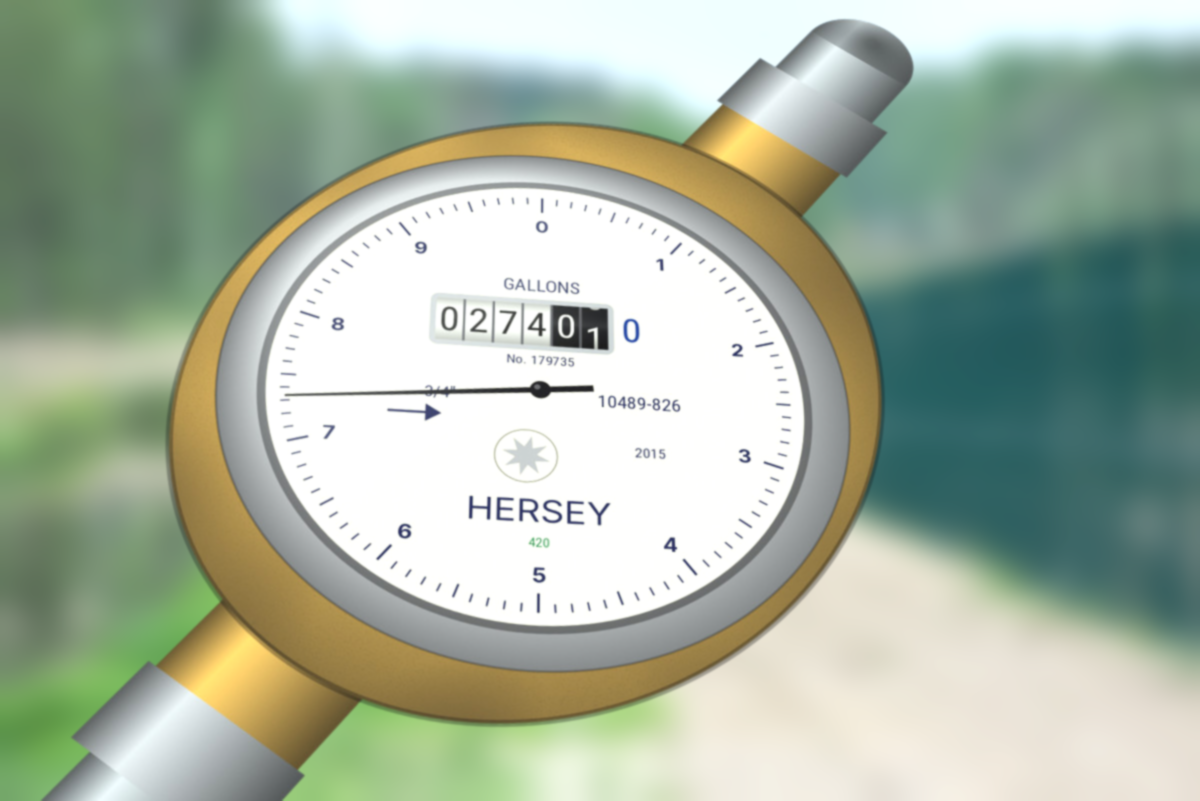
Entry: 274007.3 gal
